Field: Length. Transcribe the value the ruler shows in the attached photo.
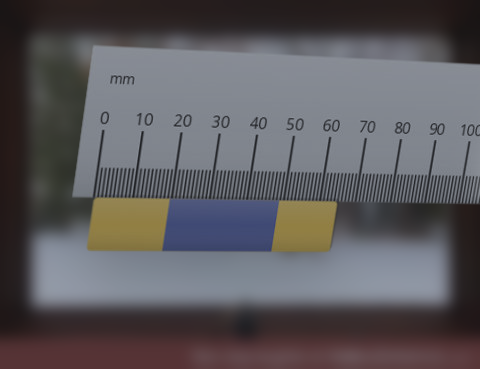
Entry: 65 mm
